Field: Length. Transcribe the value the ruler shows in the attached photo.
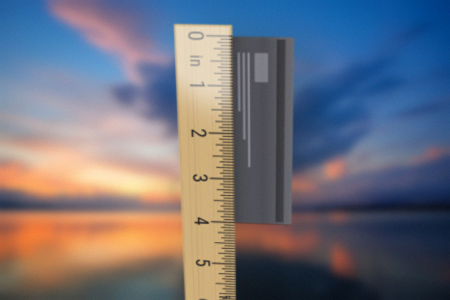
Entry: 4 in
